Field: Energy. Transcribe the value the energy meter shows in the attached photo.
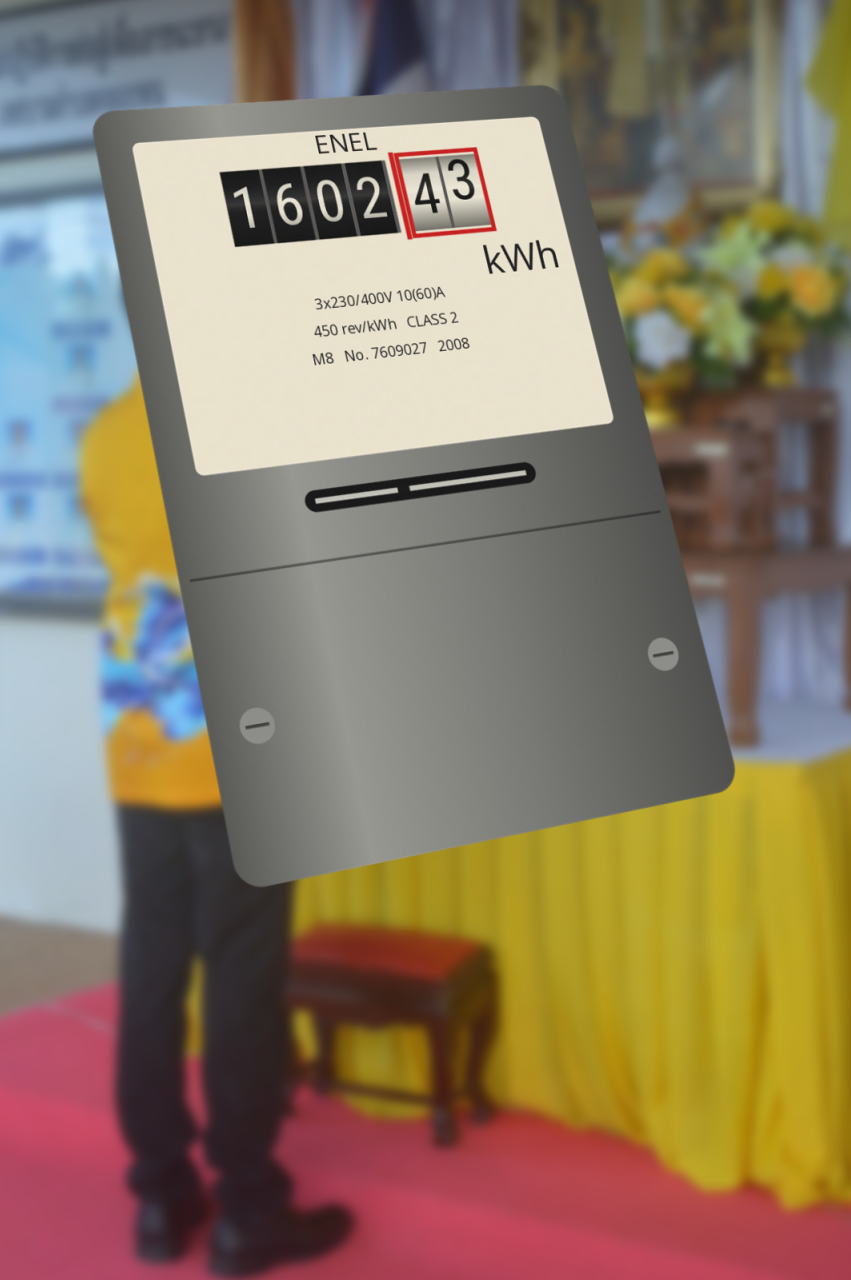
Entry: 1602.43 kWh
